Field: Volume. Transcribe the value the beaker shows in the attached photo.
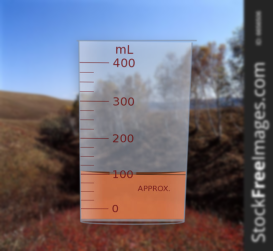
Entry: 100 mL
